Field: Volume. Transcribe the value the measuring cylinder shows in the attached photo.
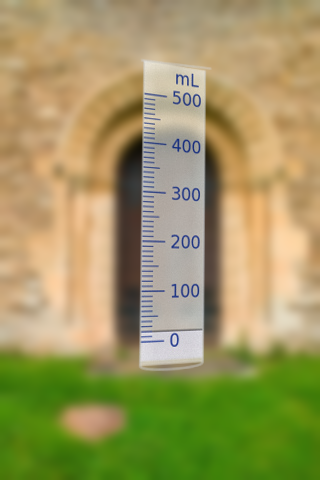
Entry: 20 mL
